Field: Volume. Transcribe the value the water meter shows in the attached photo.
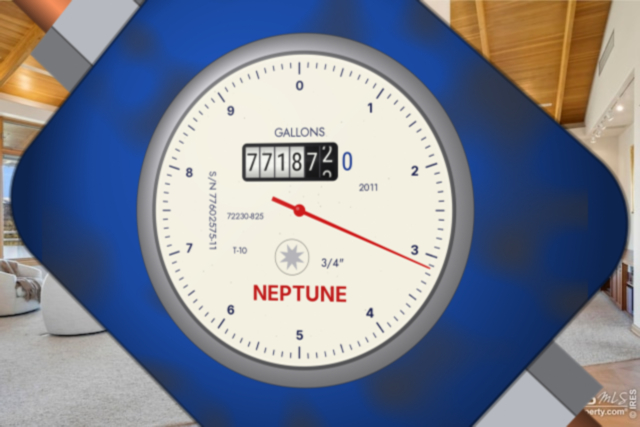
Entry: 7718723.1 gal
